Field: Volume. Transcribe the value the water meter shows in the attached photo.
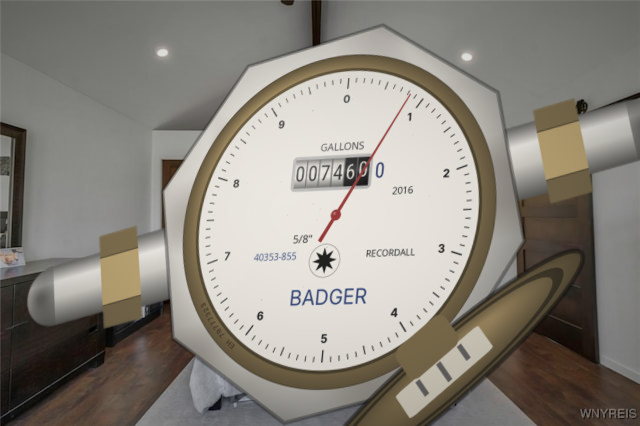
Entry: 74600.8 gal
